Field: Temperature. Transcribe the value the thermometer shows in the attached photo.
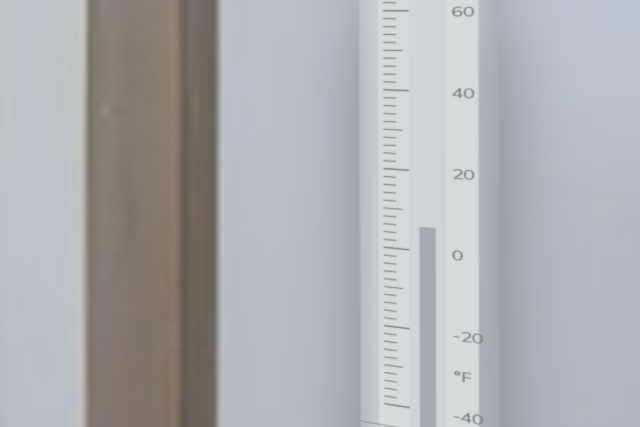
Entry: 6 °F
